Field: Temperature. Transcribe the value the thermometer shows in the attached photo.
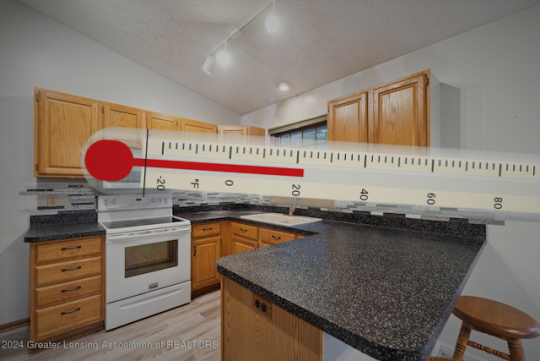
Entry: 22 °F
